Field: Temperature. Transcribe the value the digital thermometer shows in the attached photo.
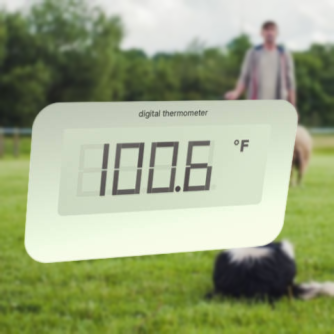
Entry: 100.6 °F
